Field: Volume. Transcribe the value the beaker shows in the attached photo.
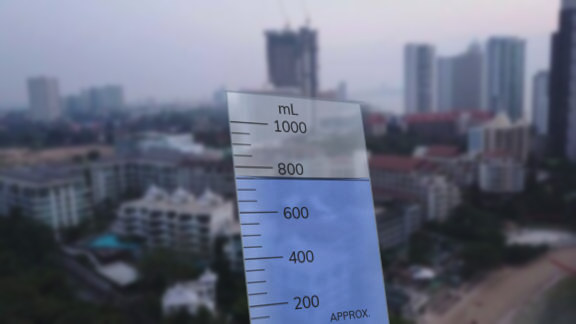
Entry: 750 mL
